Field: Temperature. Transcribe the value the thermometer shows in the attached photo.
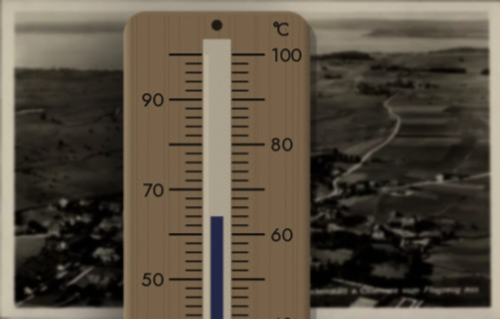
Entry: 64 °C
